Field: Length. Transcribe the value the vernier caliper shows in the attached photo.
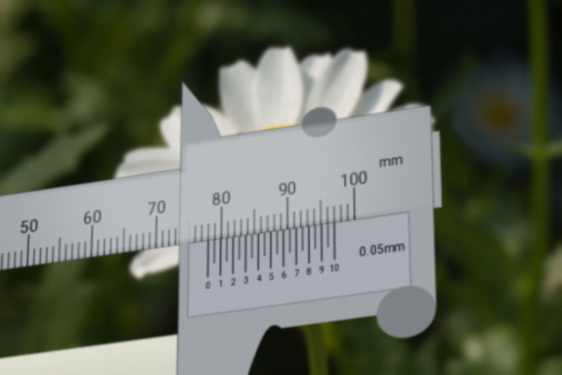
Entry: 78.0 mm
